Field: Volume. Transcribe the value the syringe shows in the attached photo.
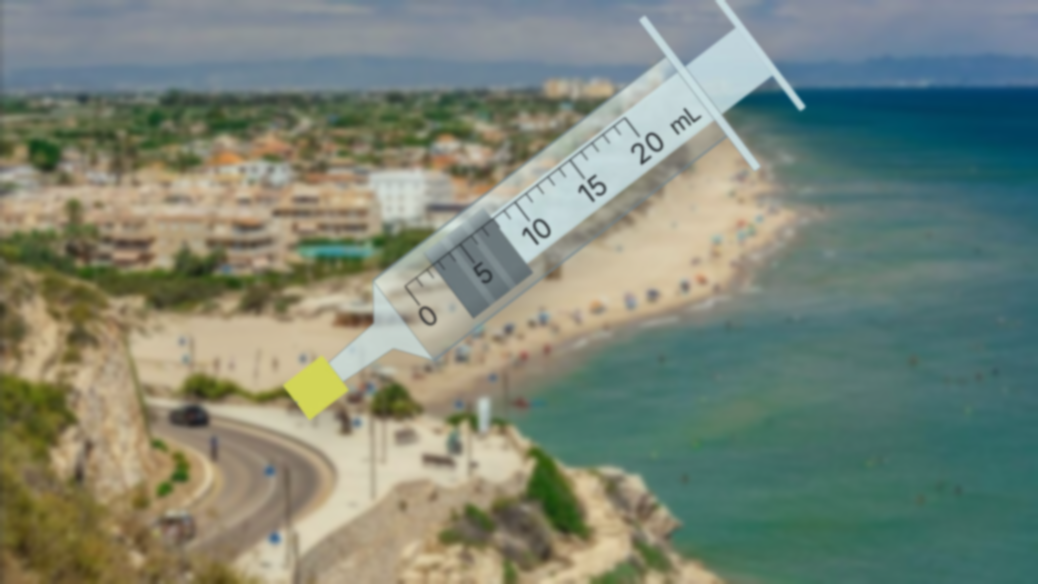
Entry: 2.5 mL
